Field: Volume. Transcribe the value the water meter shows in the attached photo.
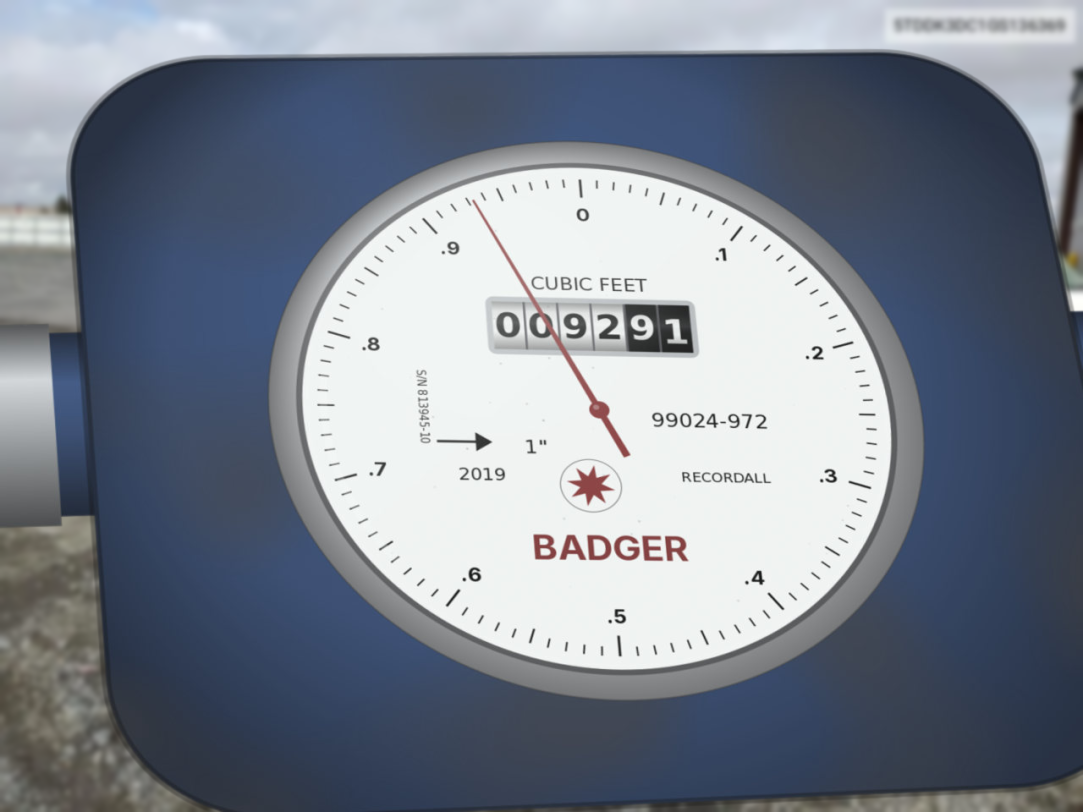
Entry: 9290.93 ft³
